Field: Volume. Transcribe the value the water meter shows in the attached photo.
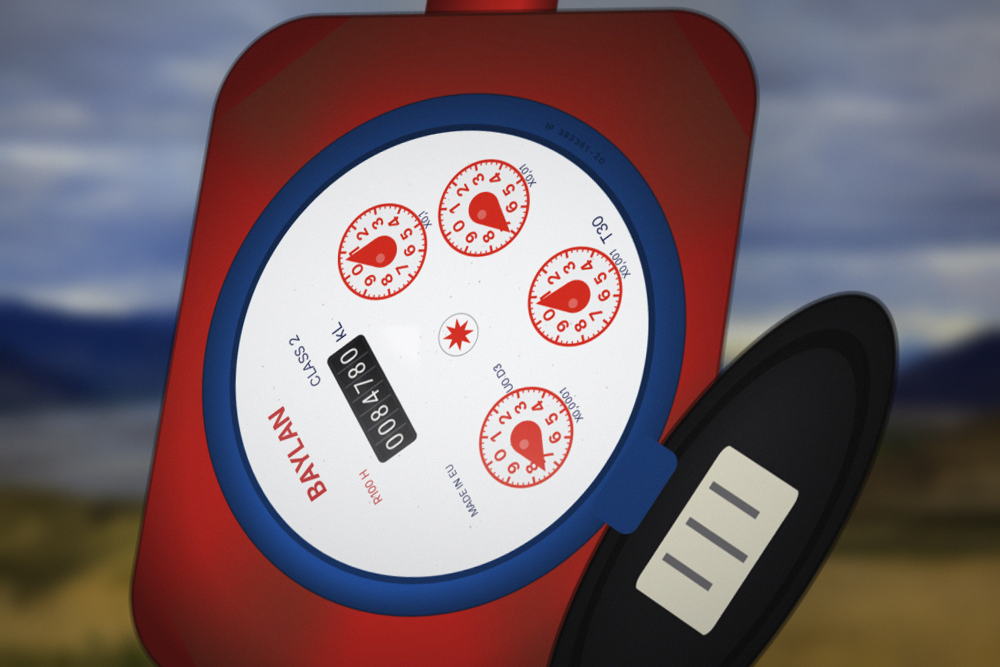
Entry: 84780.0707 kL
